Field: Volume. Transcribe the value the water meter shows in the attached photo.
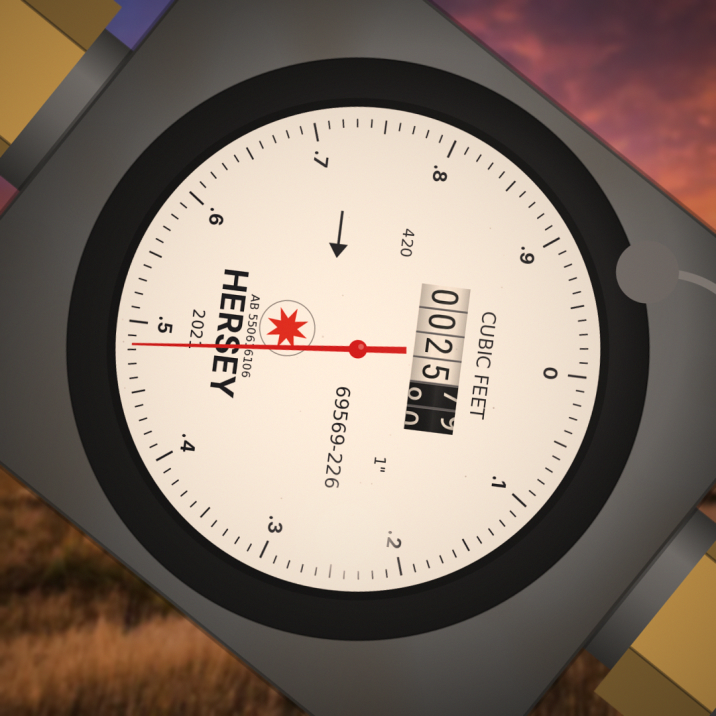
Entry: 2579.48 ft³
